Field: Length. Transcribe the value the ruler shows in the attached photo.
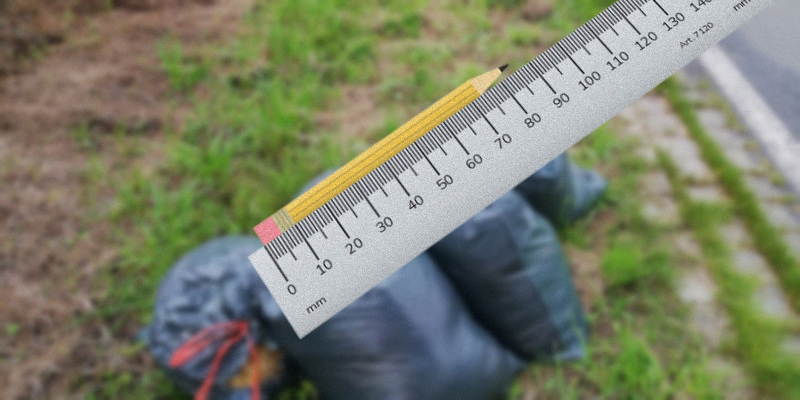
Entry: 85 mm
